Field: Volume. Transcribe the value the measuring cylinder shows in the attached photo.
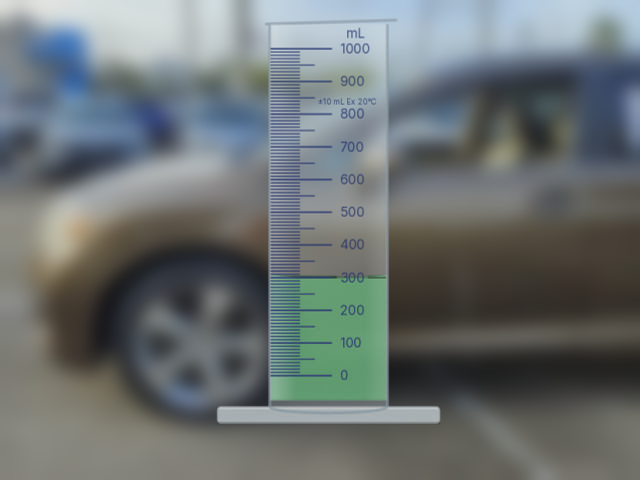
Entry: 300 mL
